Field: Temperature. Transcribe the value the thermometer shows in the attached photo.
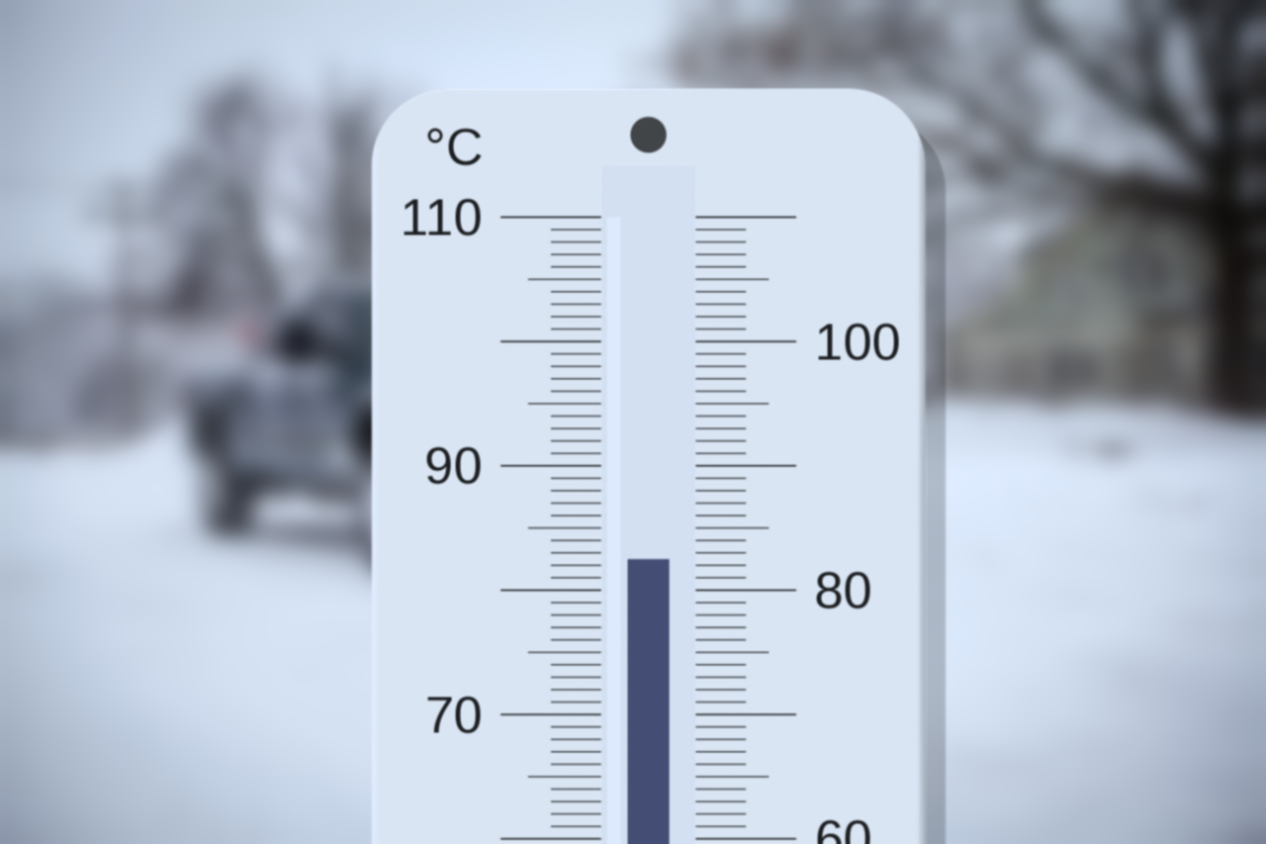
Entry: 82.5 °C
